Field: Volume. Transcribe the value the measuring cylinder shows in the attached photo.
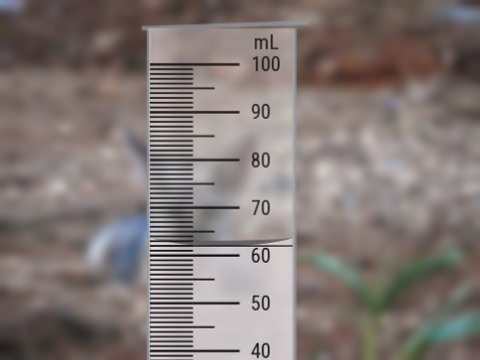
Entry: 62 mL
